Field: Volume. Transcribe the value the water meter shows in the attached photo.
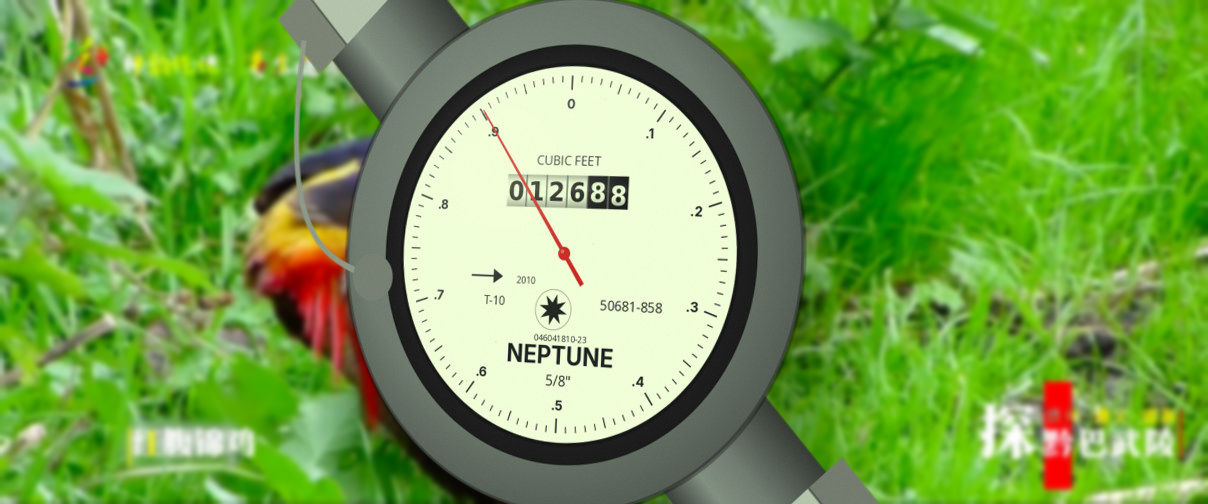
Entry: 12687.90 ft³
